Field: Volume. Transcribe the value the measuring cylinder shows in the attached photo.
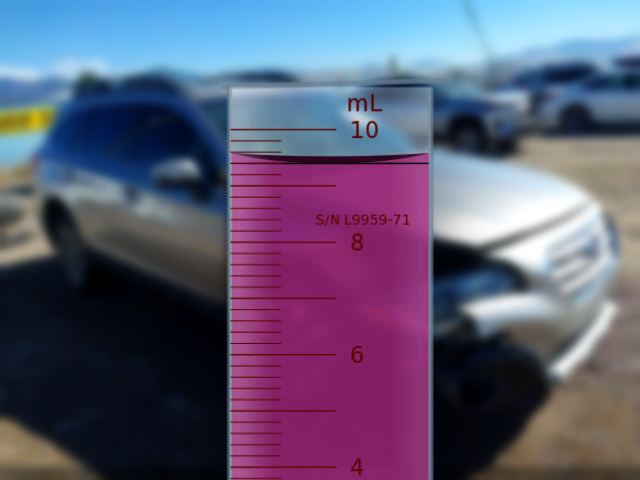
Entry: 9.4 mL
